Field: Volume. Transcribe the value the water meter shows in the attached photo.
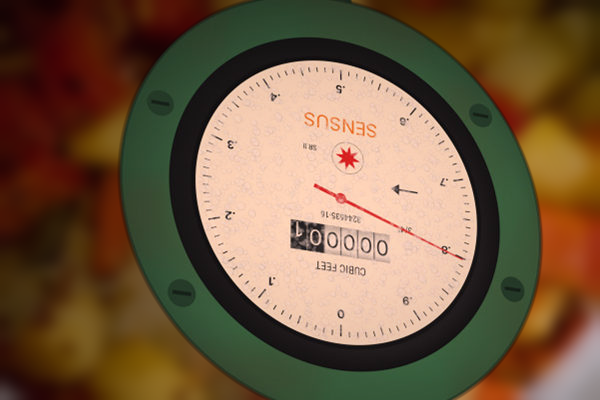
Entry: 0.80 ft³
